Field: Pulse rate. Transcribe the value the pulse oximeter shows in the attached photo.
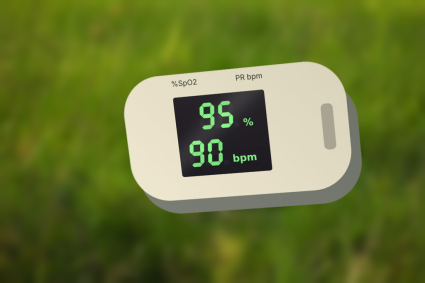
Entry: 90 bpm
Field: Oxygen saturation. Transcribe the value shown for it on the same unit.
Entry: 95 %
